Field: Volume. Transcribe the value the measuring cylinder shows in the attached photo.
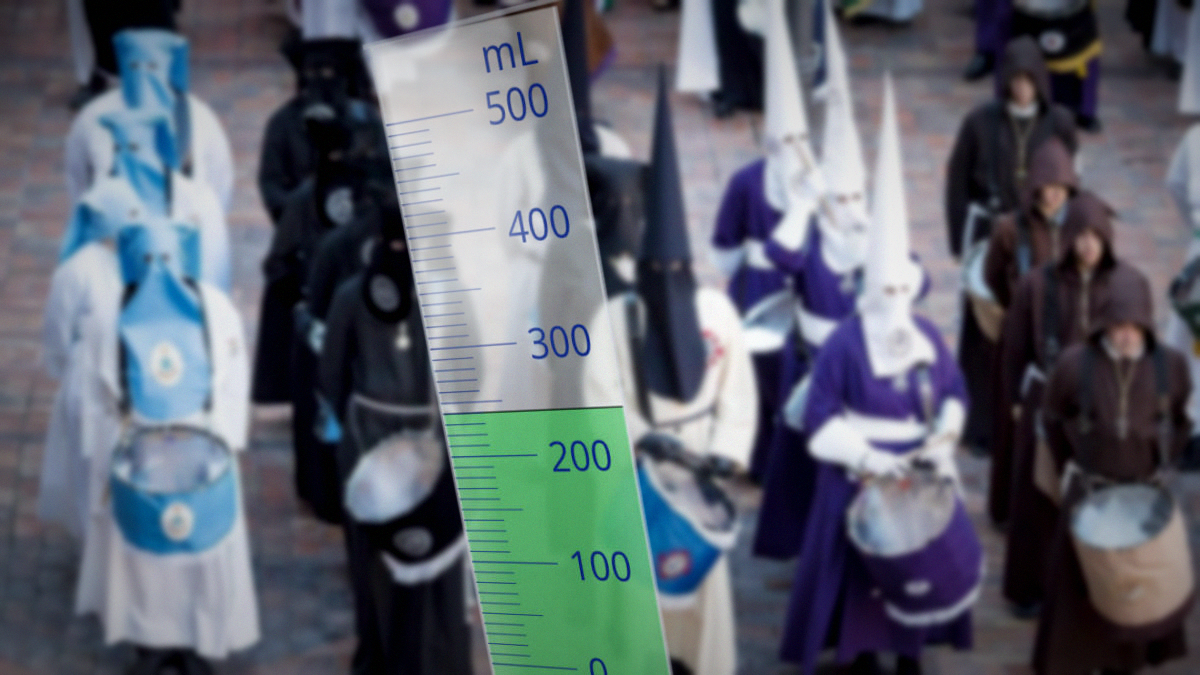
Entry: 240 mL
